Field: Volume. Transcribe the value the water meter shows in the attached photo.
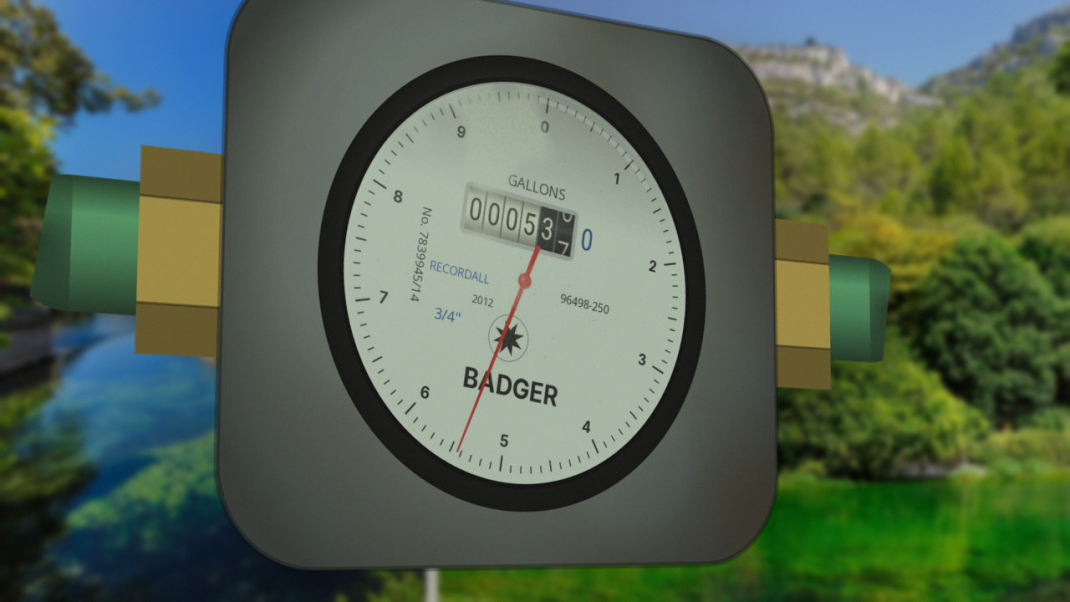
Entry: 5365.4 gal
